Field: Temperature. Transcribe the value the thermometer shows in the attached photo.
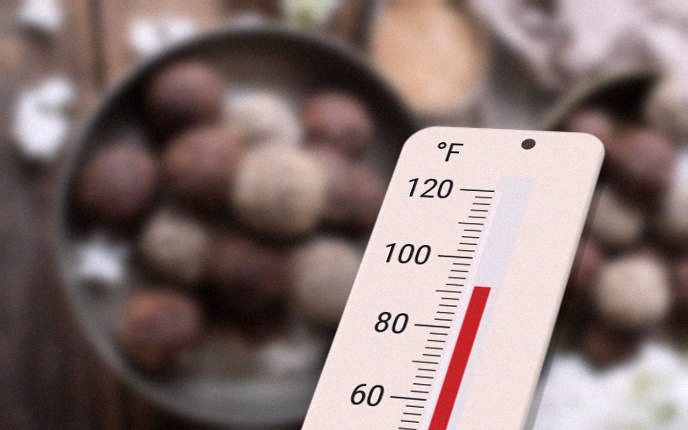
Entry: 92 °F
